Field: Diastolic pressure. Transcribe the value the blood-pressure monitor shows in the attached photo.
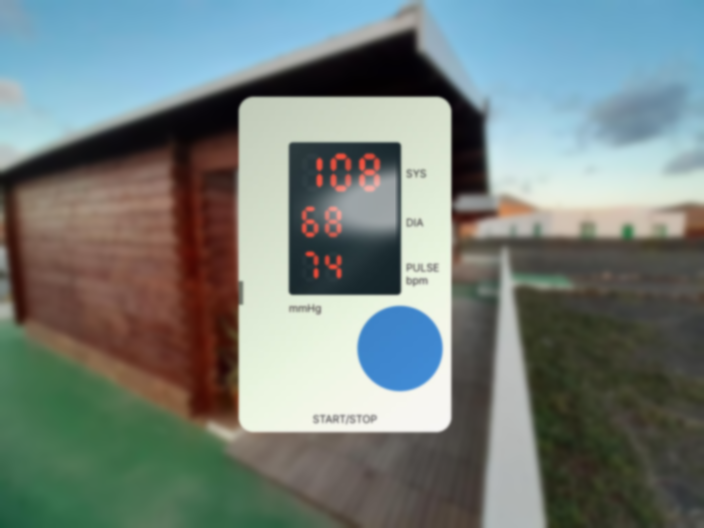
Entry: 68 mmHg
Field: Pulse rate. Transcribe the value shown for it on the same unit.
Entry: 74 bpm
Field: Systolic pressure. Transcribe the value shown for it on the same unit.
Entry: 108 mmHg
